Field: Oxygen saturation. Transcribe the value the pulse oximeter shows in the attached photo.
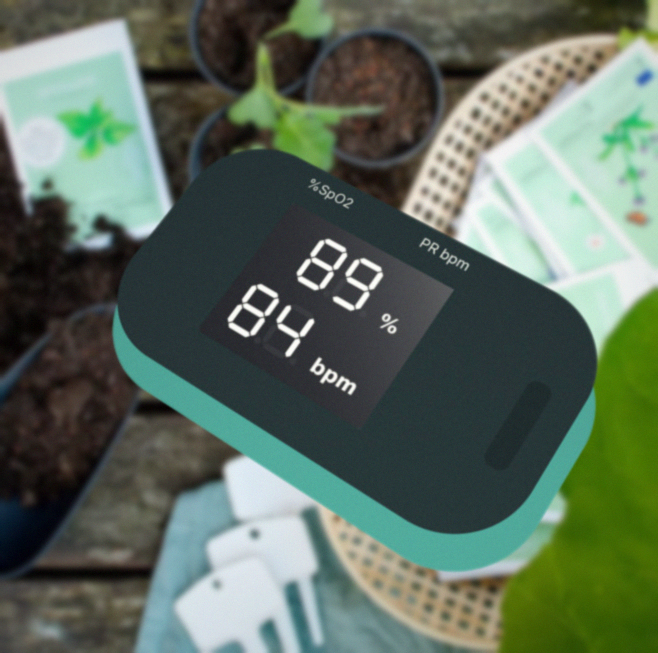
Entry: 89 %
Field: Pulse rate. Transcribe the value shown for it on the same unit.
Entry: 84 bpm
